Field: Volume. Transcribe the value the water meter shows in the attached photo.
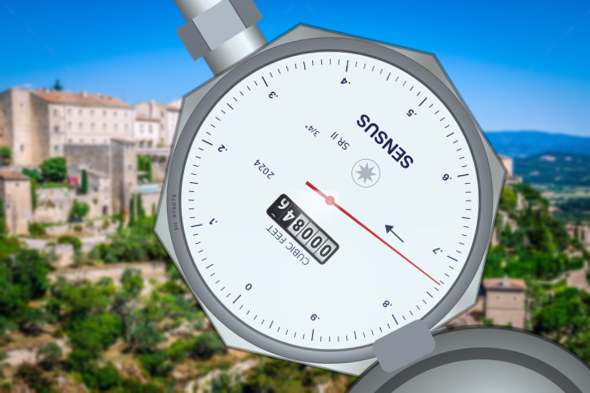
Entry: 845.73 ft³
